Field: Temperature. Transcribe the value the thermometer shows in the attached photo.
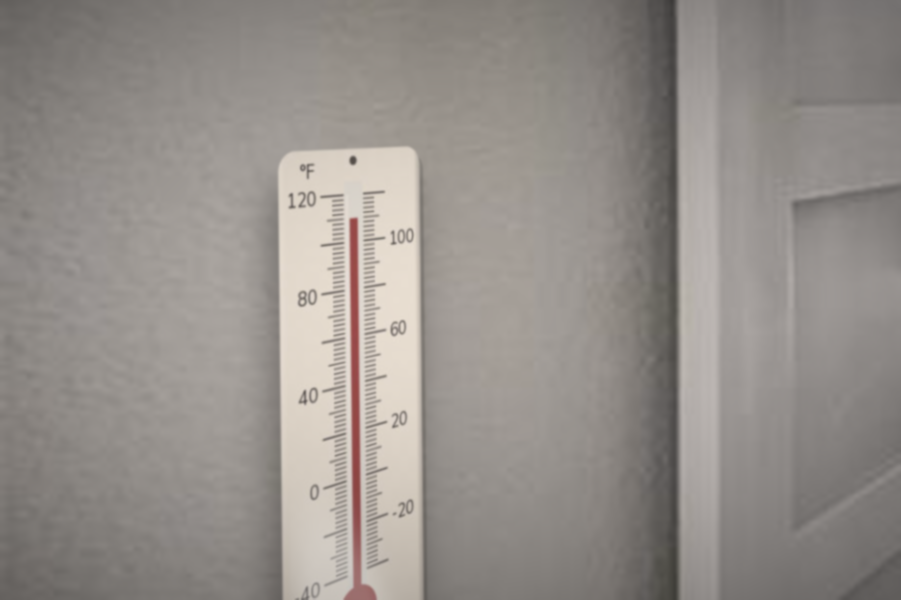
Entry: 110 °F
